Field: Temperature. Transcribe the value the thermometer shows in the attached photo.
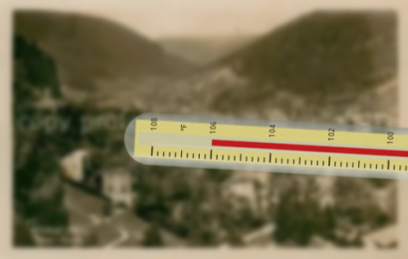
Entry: 106 °F
